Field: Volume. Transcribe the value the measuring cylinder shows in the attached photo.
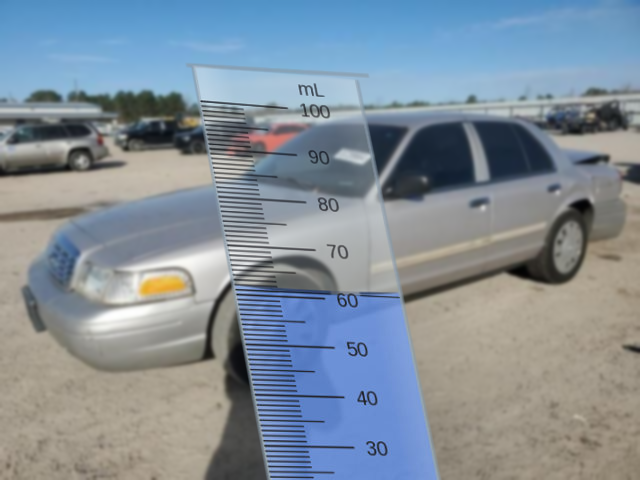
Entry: 61 mL
